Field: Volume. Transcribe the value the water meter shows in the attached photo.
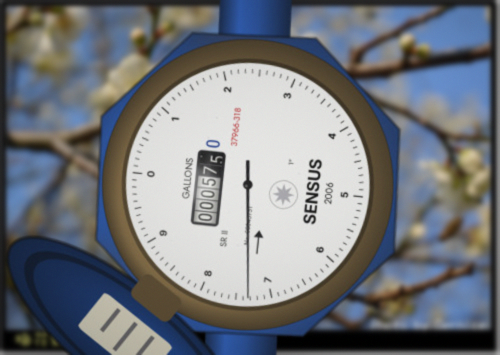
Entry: 5747.3 gal
